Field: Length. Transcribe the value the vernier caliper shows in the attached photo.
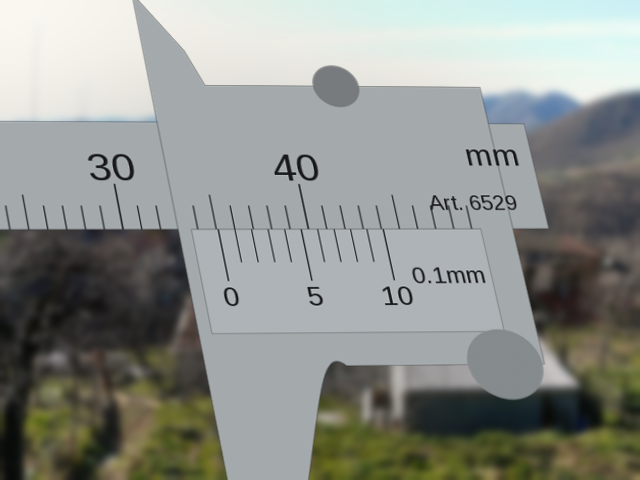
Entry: 35.1 mm
